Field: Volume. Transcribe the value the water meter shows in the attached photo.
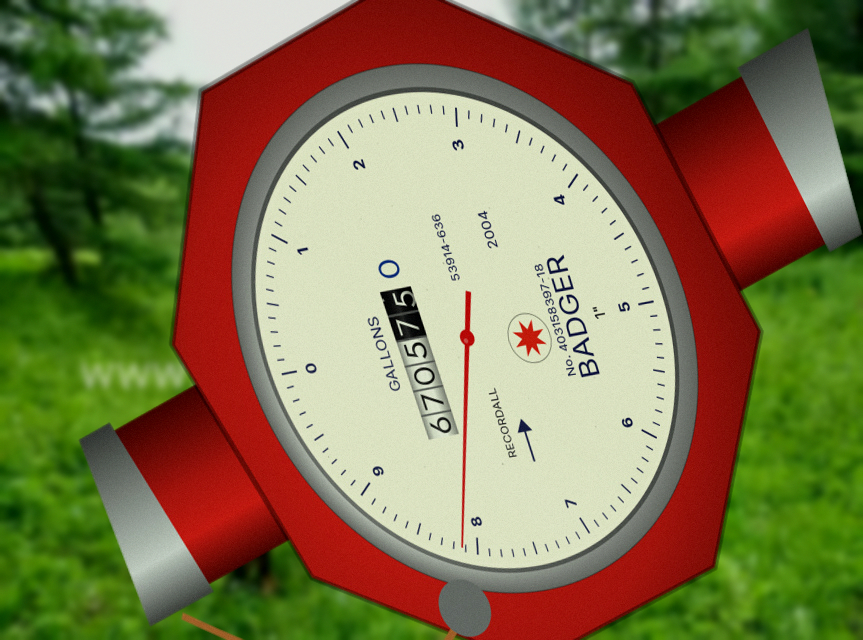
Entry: 6705748.1 gal
